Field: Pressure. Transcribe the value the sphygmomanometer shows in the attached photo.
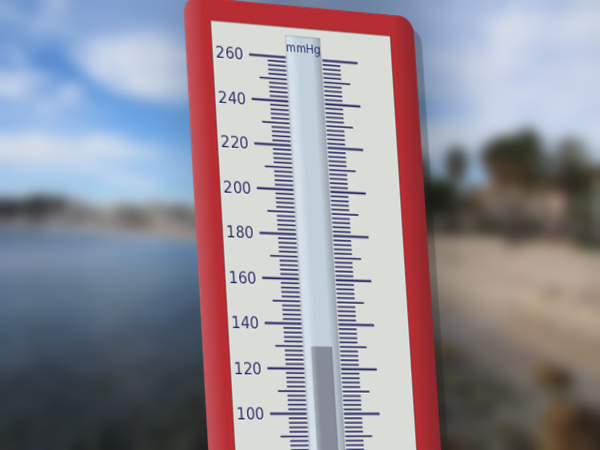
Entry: 130 mmHg
